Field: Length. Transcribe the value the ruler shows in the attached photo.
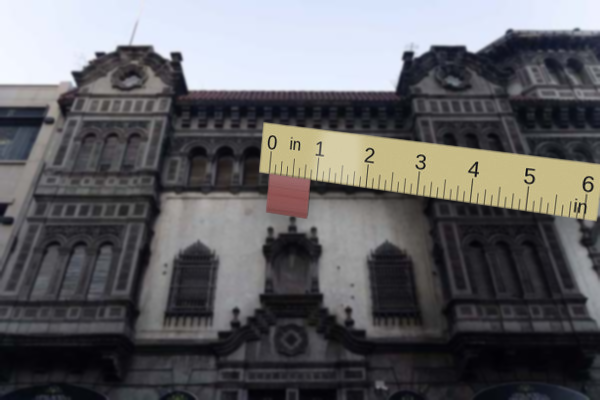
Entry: 0.875 in
